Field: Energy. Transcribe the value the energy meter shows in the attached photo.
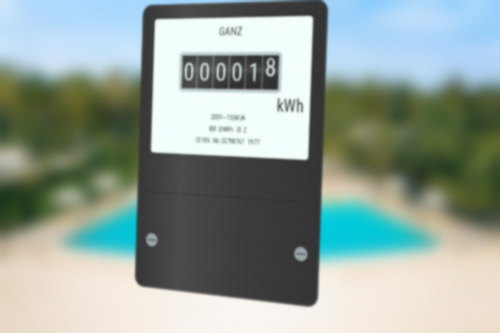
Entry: 18 kWh
